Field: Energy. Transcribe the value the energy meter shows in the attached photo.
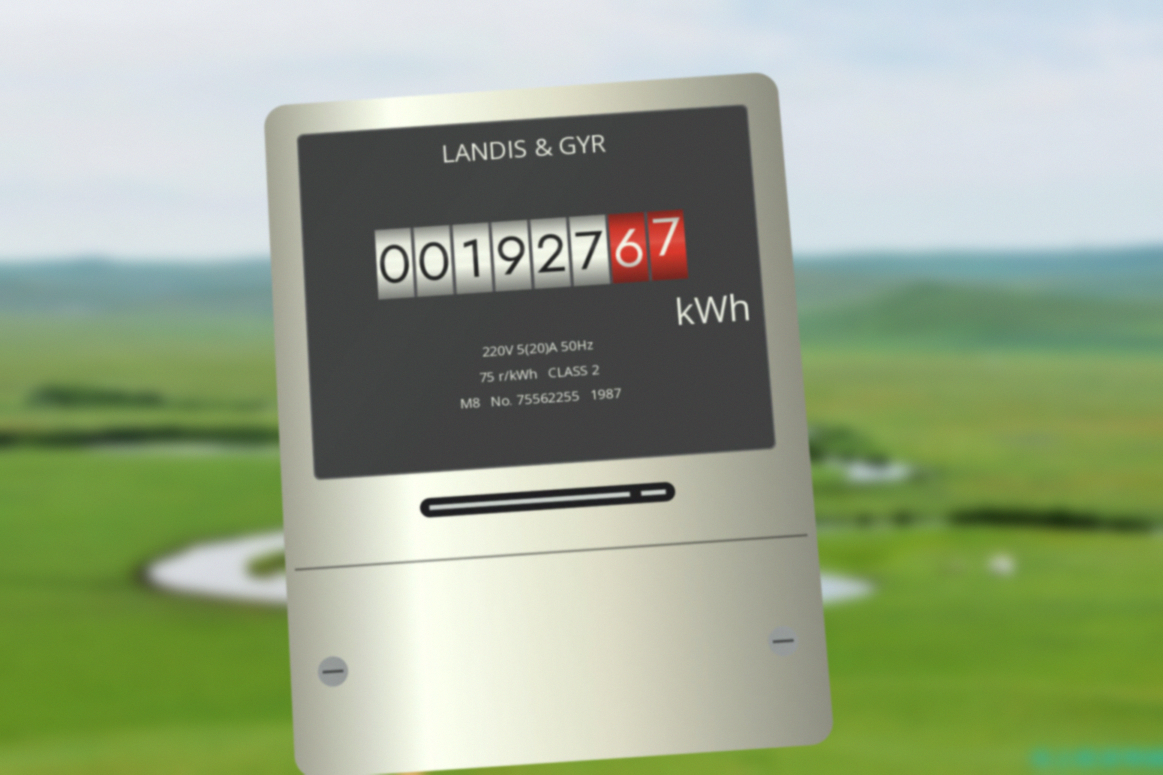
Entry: 1927.67 kWh
